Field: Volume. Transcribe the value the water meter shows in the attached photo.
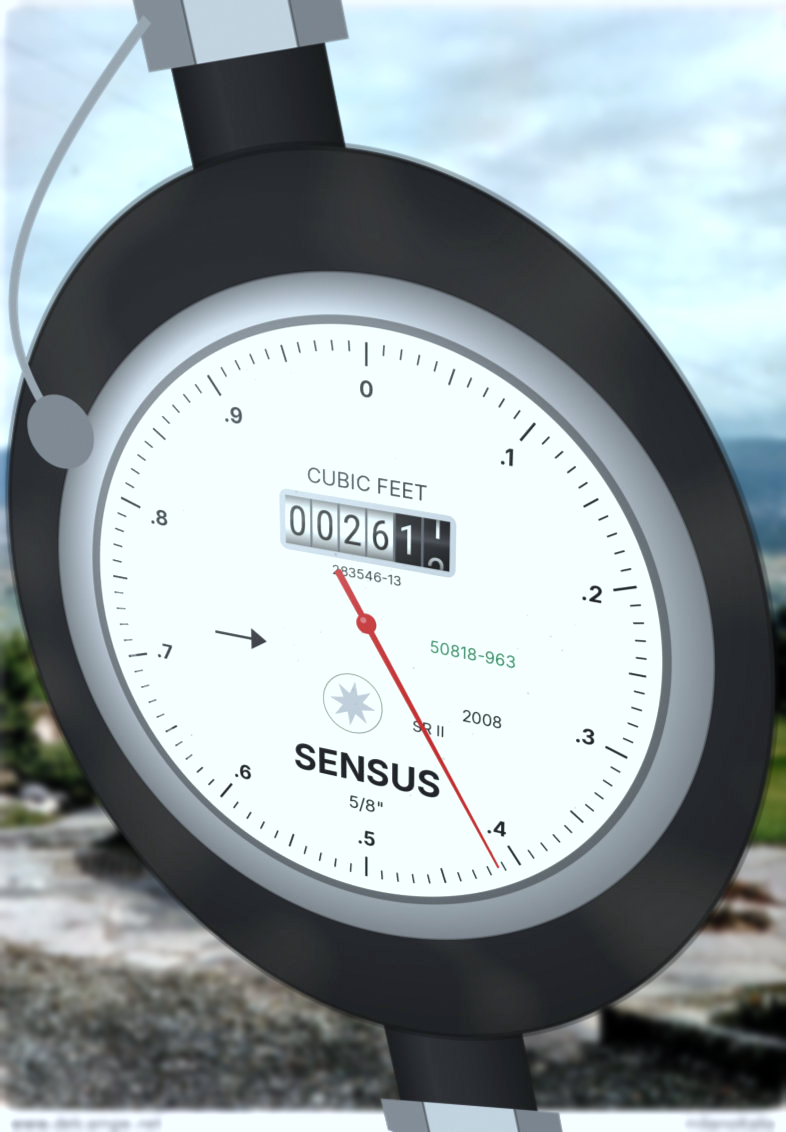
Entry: 2611.41 ft³
